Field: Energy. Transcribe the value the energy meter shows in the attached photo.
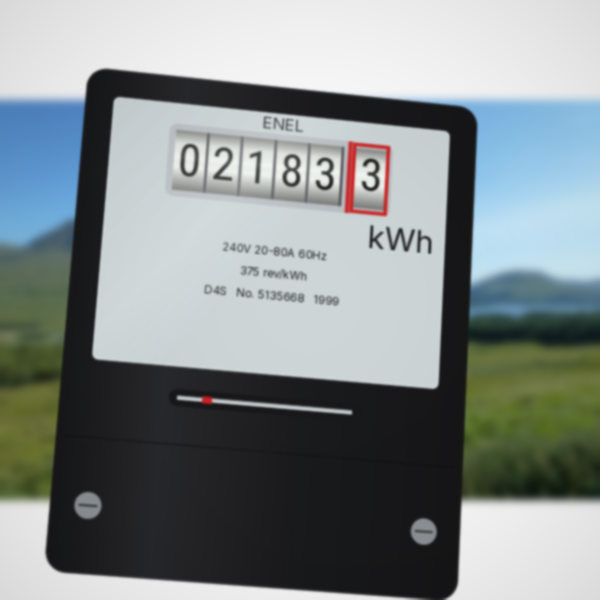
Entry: 2183.3 kWh
